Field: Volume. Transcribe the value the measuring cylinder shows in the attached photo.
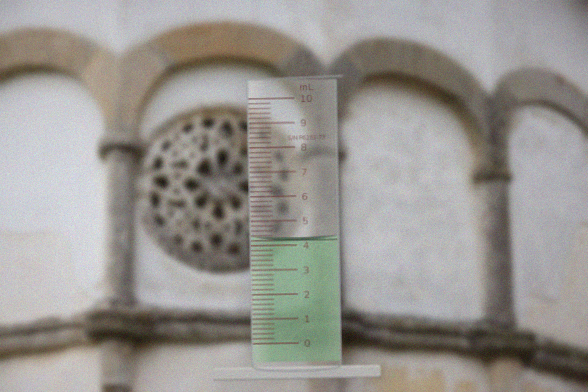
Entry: 4.2 mL
